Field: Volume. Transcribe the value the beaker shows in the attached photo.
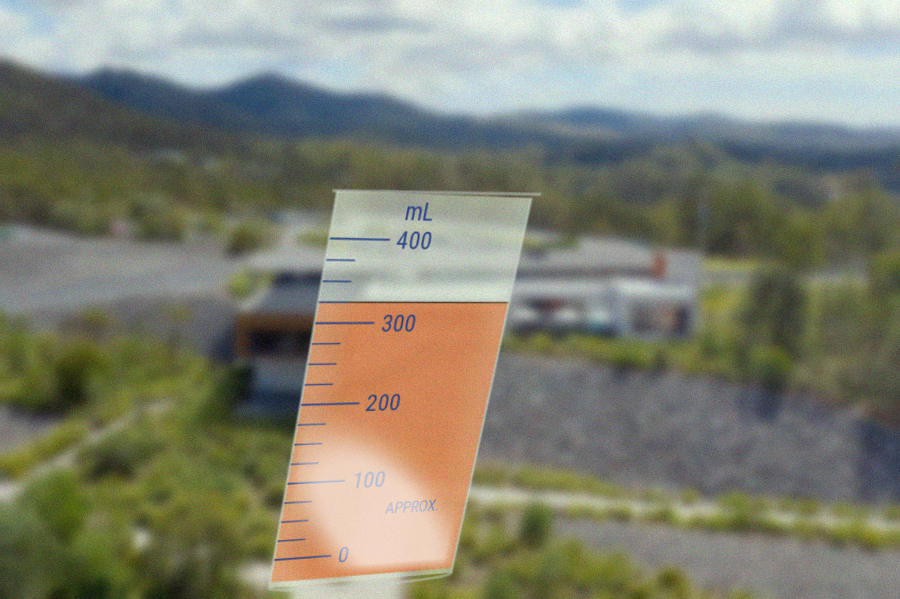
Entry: 325 mL
